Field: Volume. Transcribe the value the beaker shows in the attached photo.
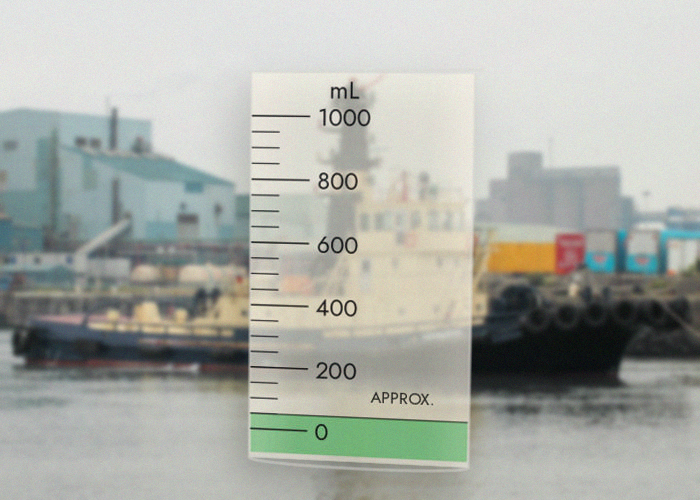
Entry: 50 mL
